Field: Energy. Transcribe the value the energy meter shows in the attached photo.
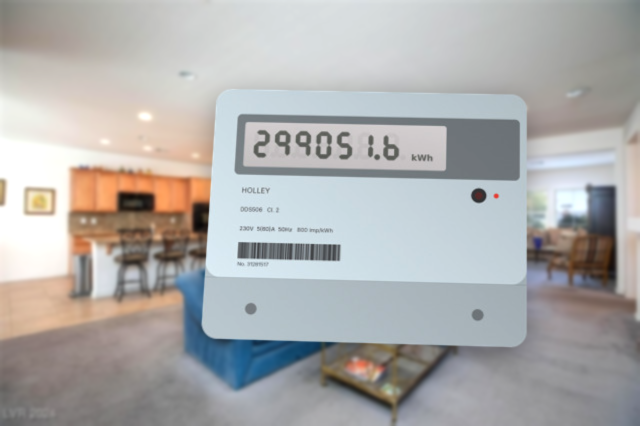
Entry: 299051.6 kWh
